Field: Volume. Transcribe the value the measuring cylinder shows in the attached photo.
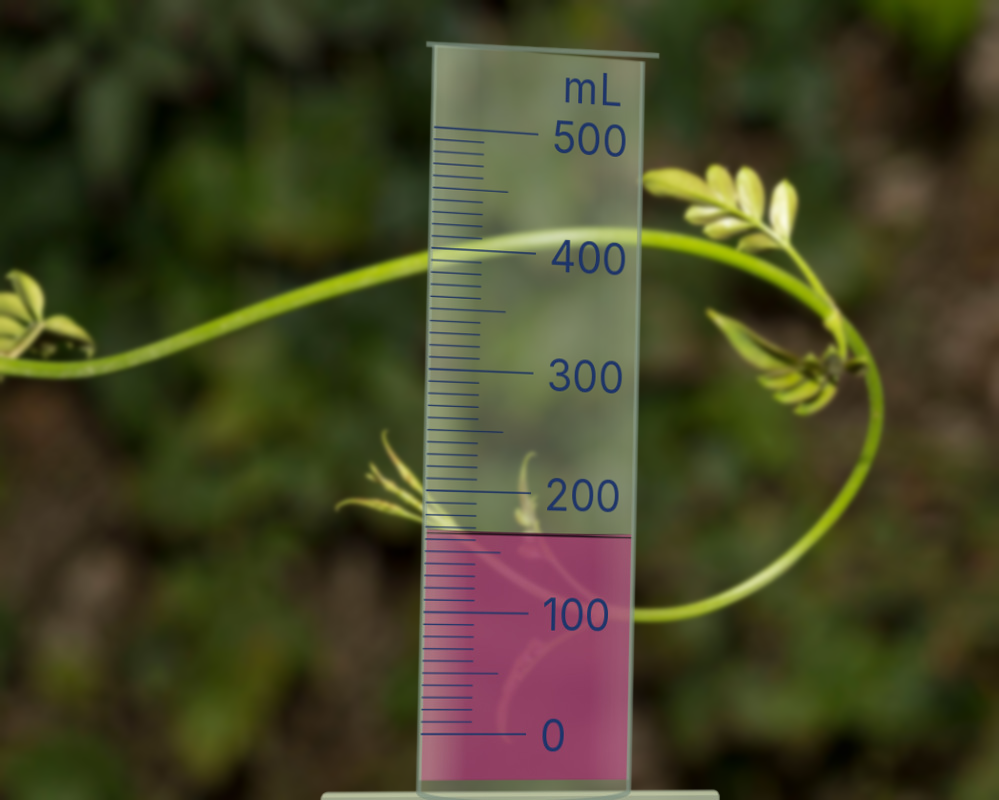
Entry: 165 mL
